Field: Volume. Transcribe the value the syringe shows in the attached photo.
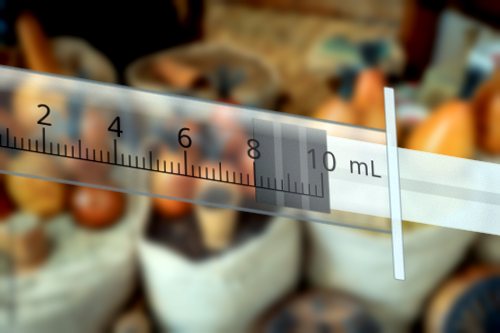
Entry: 8 mL
